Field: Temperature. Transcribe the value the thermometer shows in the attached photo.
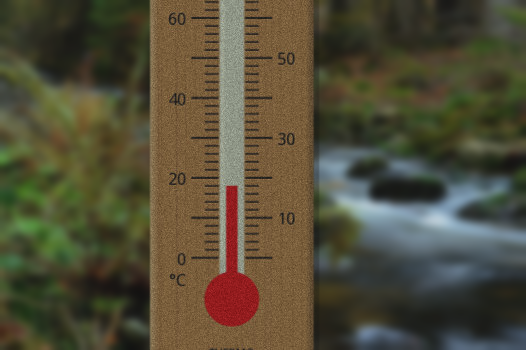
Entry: 18 °C
